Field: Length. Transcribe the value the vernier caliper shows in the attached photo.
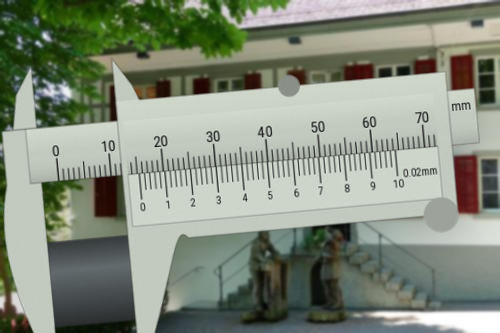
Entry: 15.4 mm
